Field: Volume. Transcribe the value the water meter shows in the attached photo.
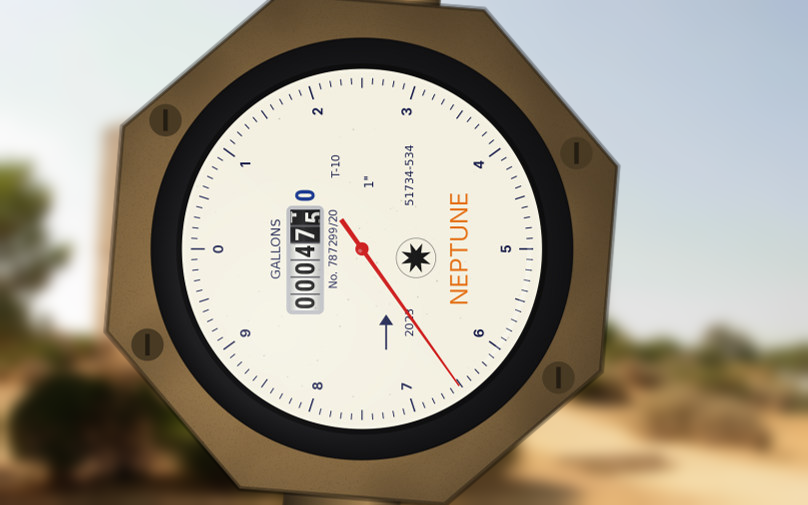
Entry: 4746.5 gal
